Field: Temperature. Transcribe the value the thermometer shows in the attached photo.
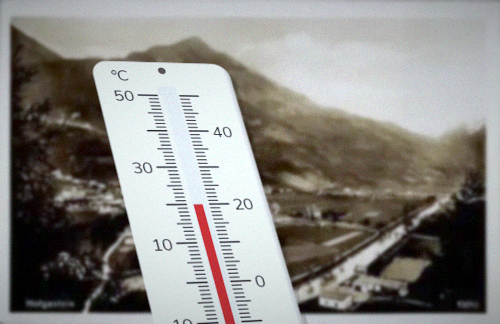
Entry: 20 °C
